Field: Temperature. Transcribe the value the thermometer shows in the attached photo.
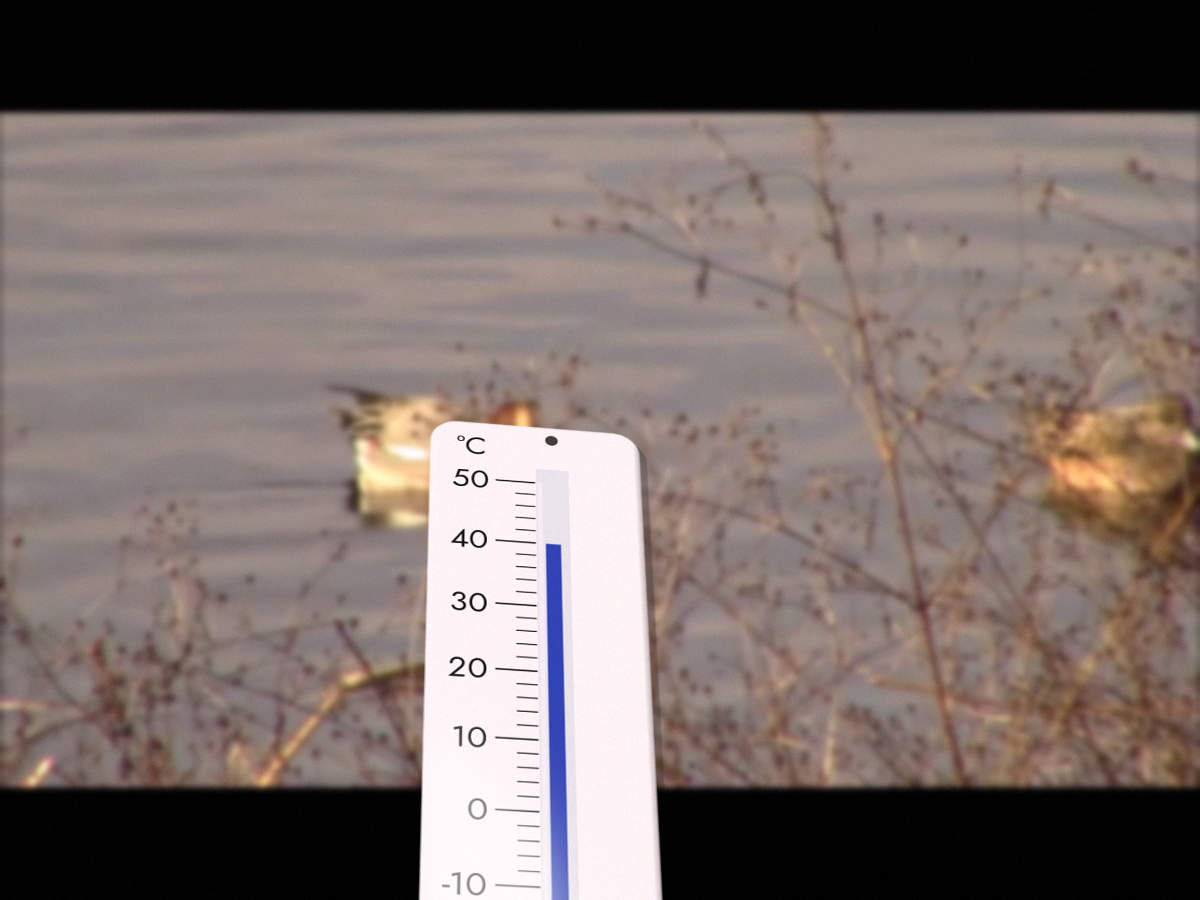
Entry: 40 °C
